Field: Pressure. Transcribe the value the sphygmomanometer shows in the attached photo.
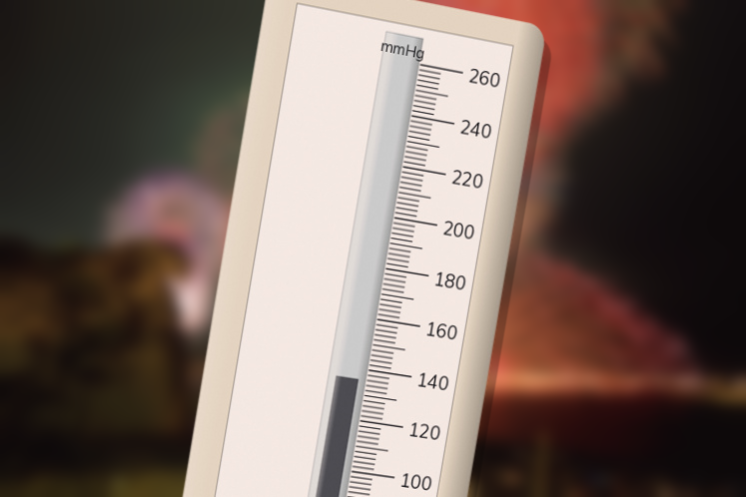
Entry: 136 mmHg
